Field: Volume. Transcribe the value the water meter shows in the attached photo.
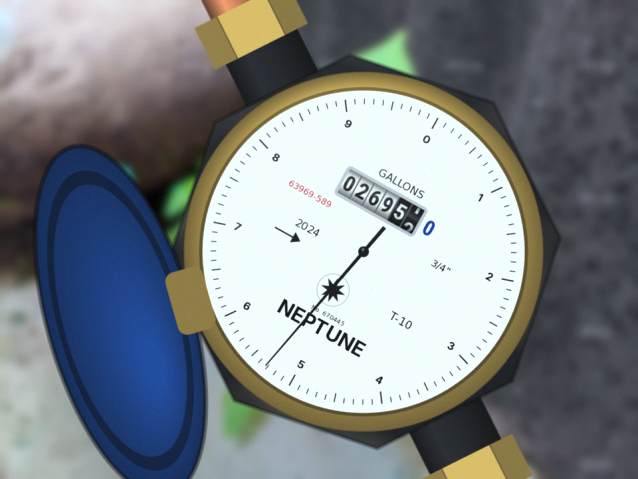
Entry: 269515.3 gal
